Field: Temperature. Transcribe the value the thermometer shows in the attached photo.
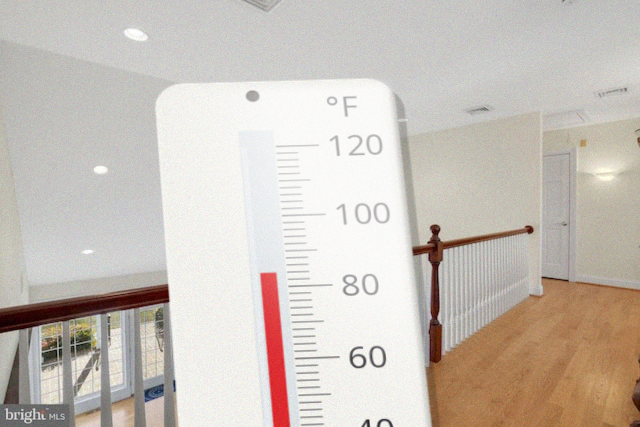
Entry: 84 °F
